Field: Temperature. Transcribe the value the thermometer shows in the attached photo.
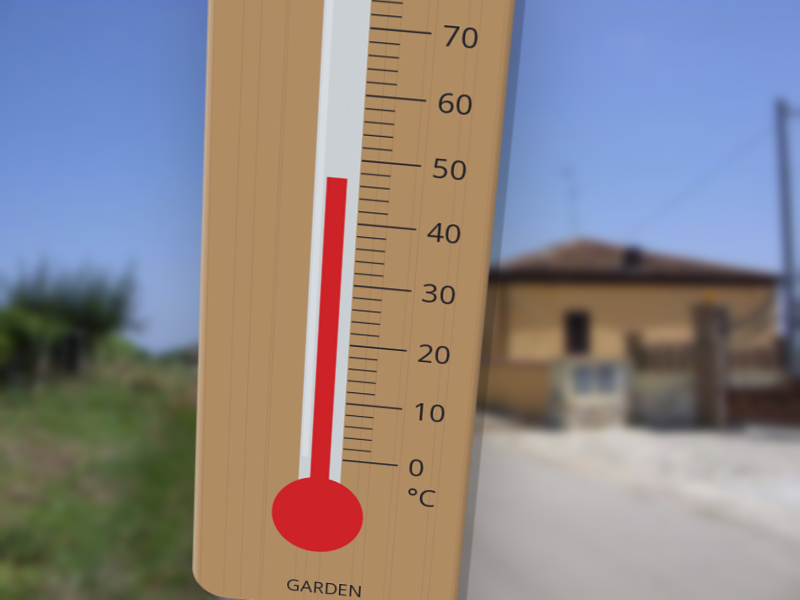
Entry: 47 °C
